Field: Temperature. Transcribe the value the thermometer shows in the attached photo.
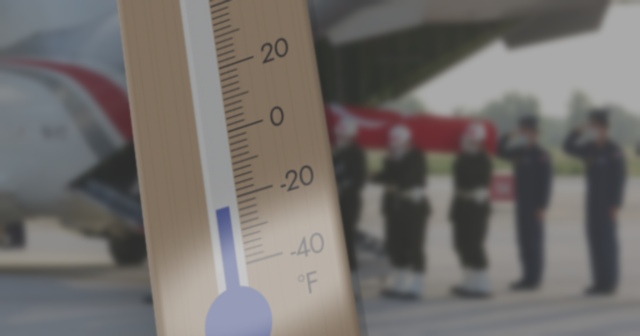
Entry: -22 °F
